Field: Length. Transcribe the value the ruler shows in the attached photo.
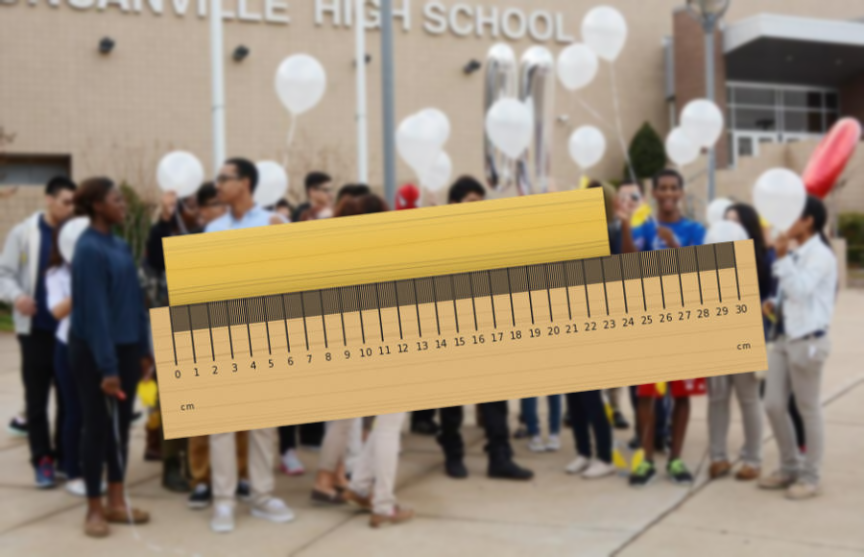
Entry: 23.5 cm
